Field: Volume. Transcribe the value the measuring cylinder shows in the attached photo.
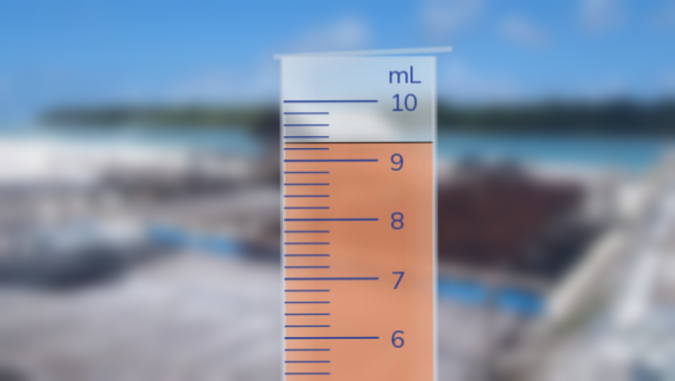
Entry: 9.3 mL
